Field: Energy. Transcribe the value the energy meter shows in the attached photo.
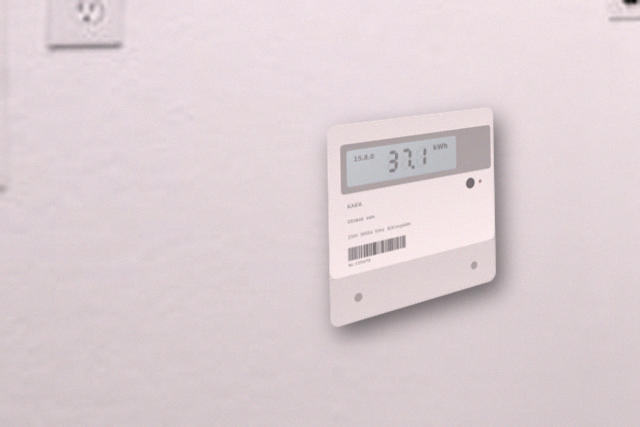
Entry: 37.1 kWh
